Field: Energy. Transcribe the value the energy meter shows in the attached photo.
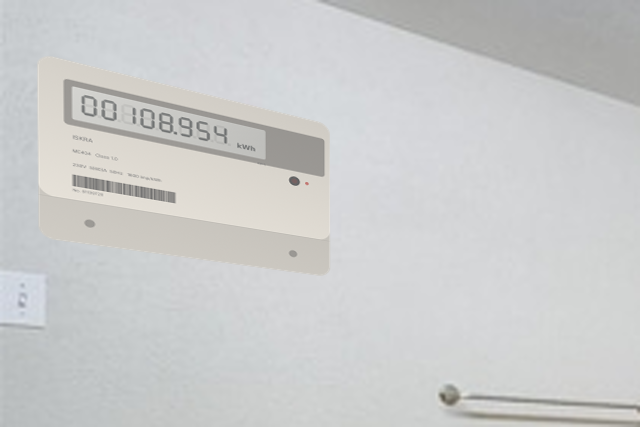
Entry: 108.954 kWh
